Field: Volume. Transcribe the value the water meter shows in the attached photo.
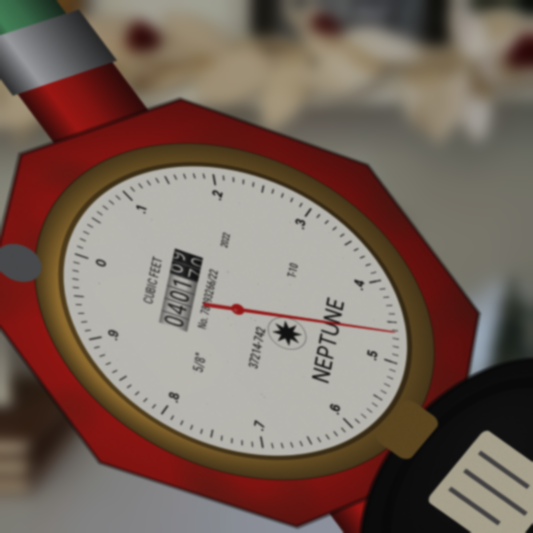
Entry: 40169.46 ft³
